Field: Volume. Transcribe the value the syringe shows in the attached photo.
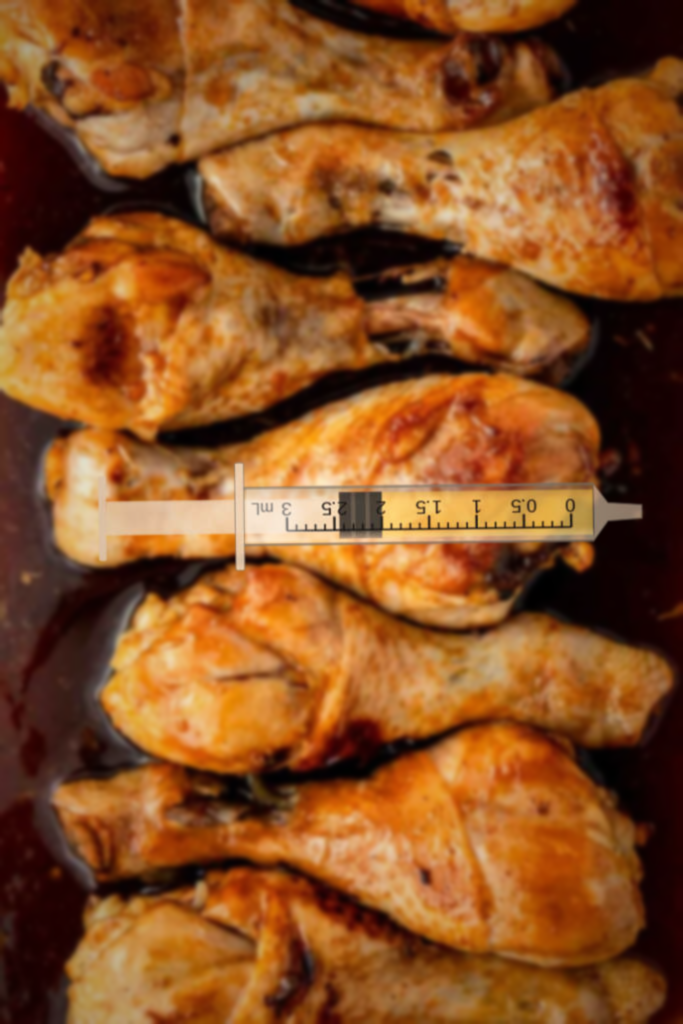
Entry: 2 mL
